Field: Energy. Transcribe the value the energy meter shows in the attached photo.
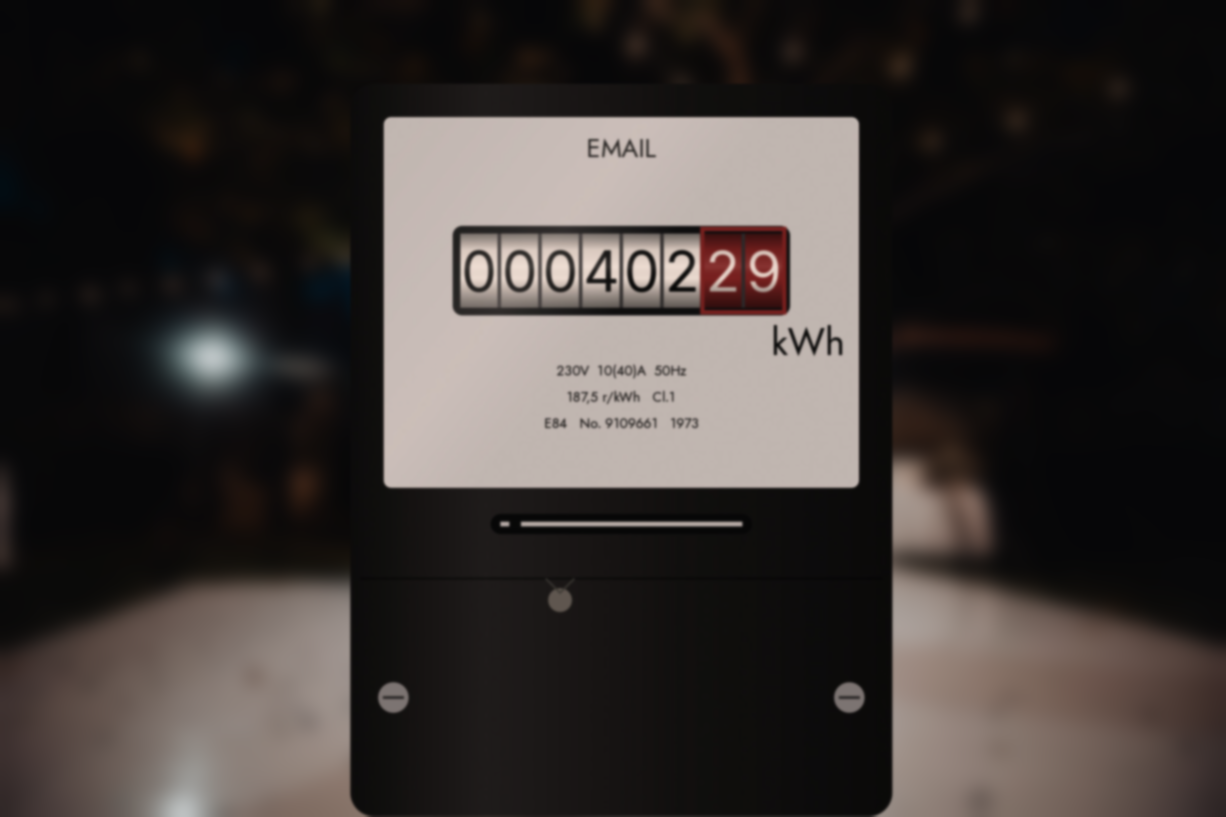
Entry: 402.29 kWh
